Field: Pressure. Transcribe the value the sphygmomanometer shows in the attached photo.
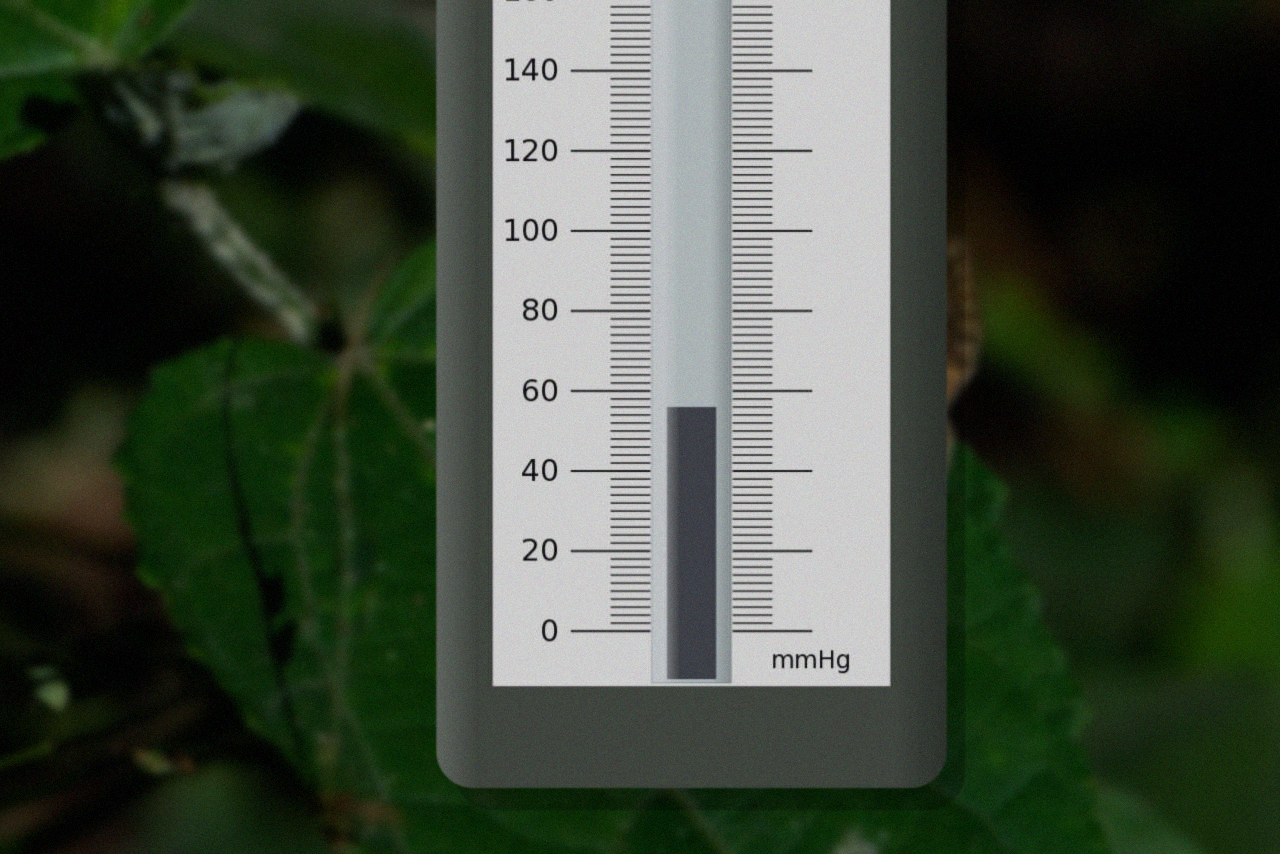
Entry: 56 mmHg
